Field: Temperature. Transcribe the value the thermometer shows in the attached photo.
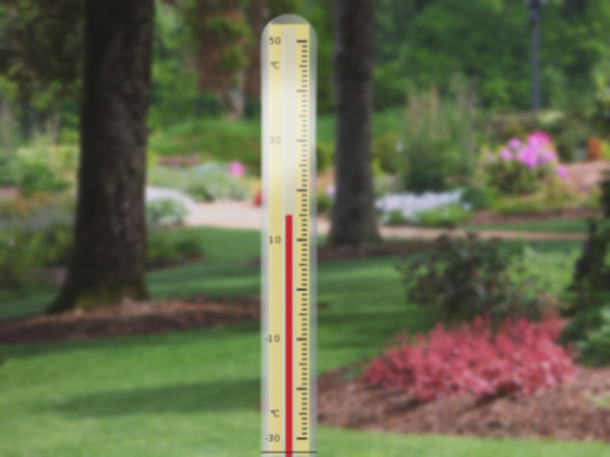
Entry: 15 °C
